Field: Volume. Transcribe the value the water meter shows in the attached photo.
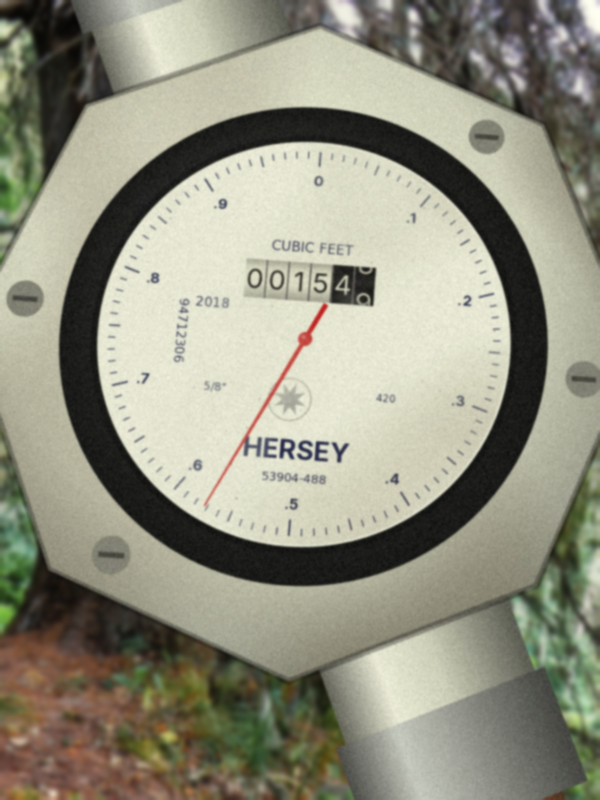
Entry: 1548.57 ft³
